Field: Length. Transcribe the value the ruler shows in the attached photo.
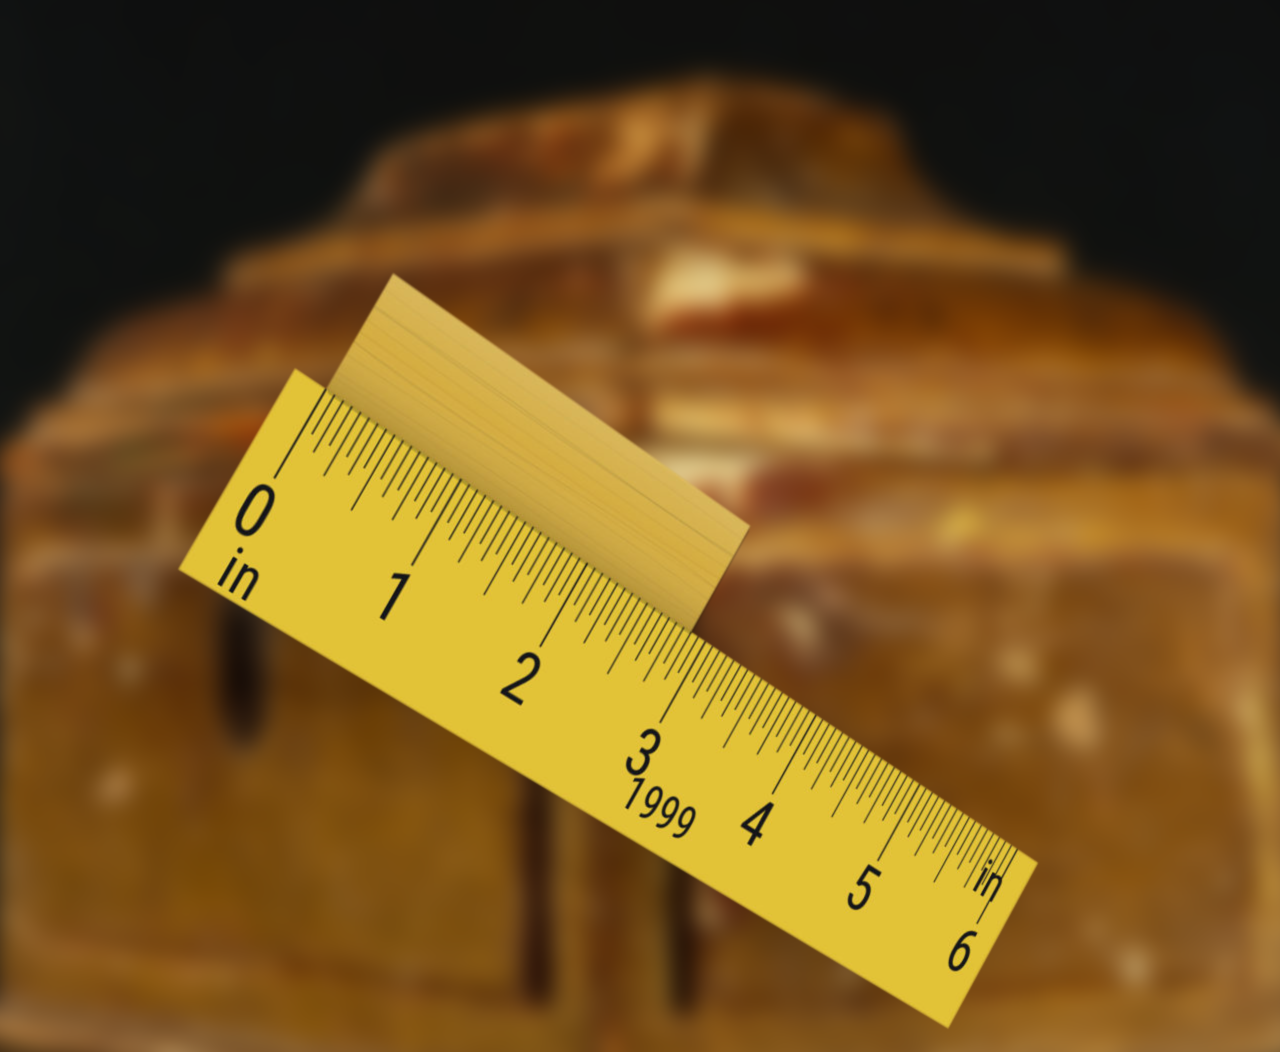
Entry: 2.875 in
